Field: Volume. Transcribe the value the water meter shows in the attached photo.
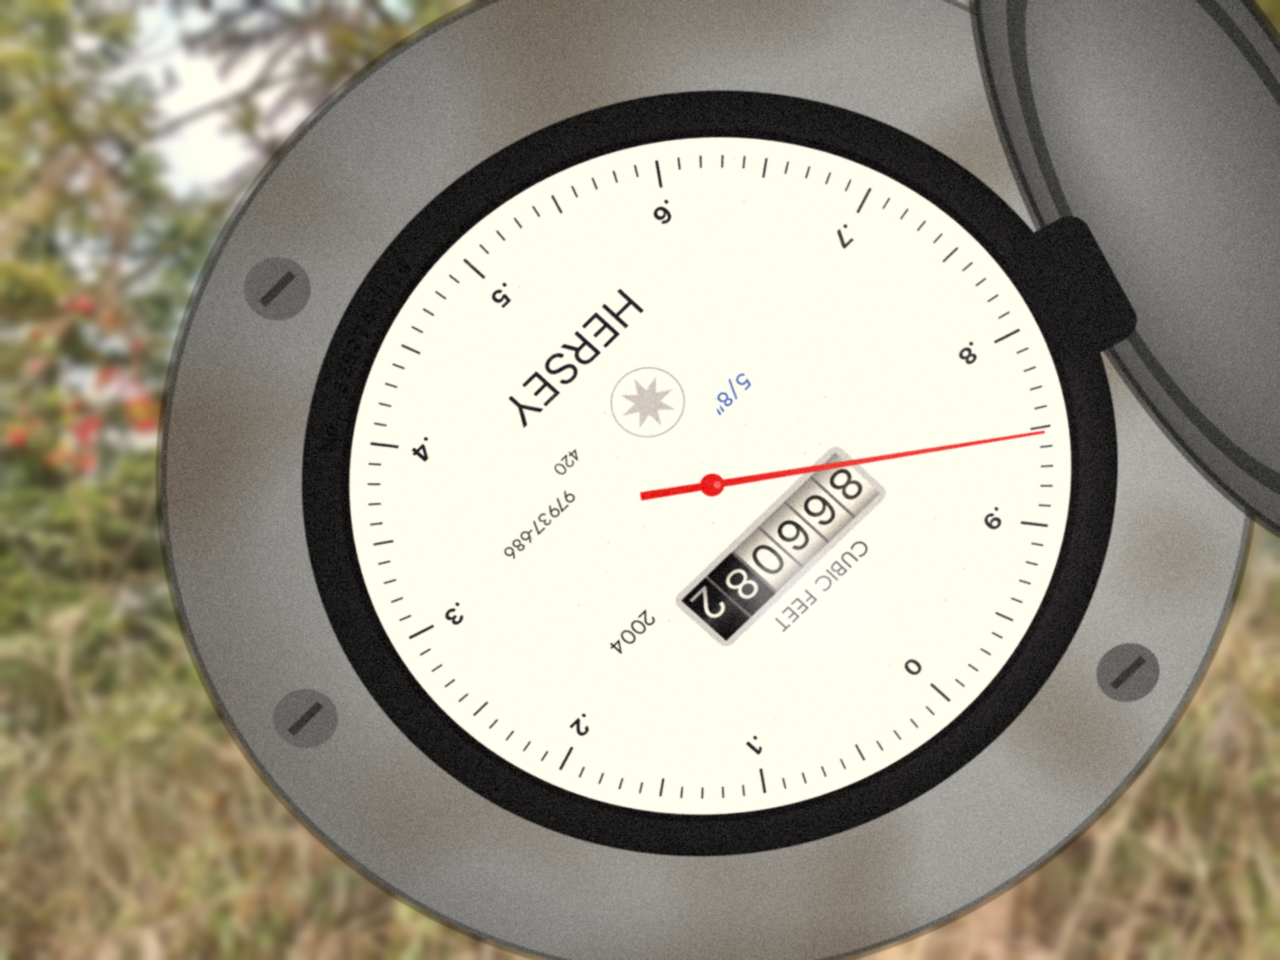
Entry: 866081.85 ft³
